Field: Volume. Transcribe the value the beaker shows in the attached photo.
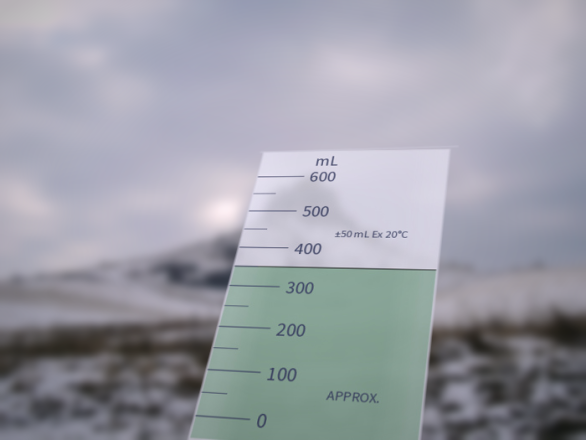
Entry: 350 mL
